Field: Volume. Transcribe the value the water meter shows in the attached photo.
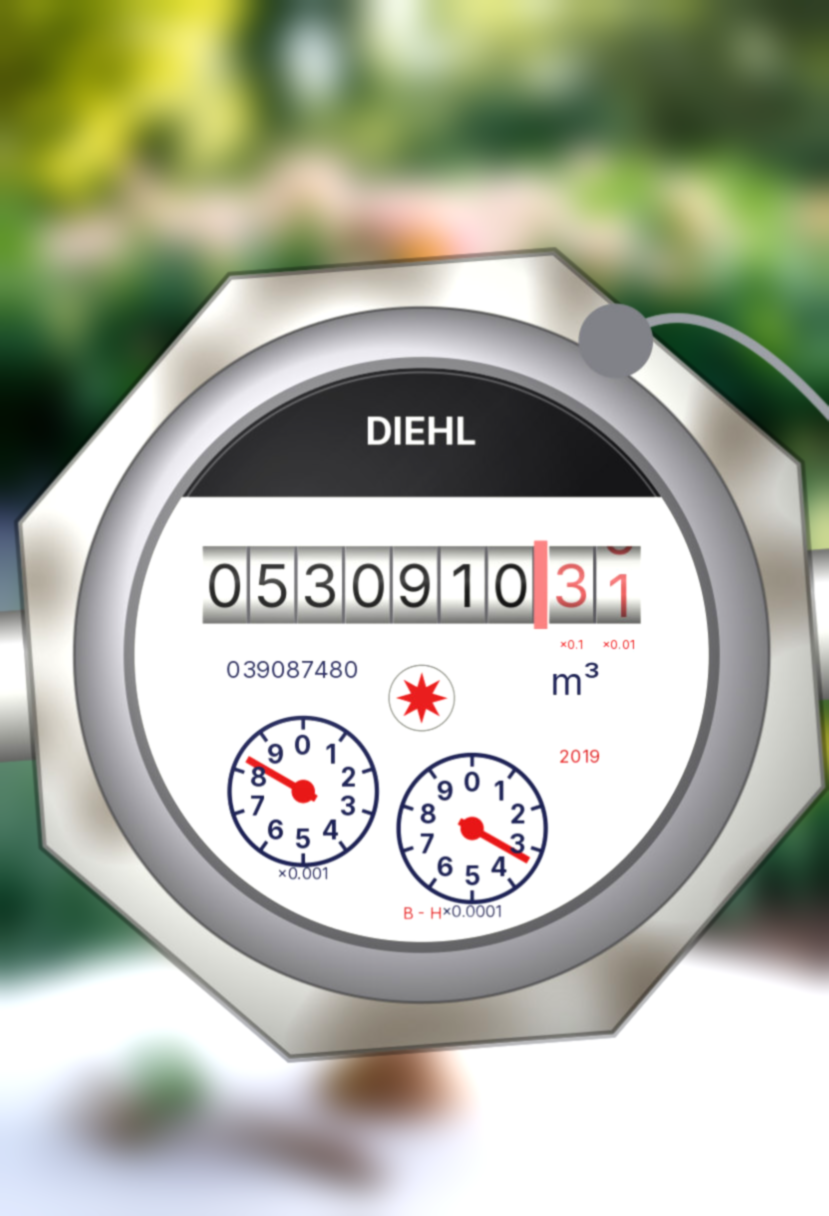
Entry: 530910.3083 m³
